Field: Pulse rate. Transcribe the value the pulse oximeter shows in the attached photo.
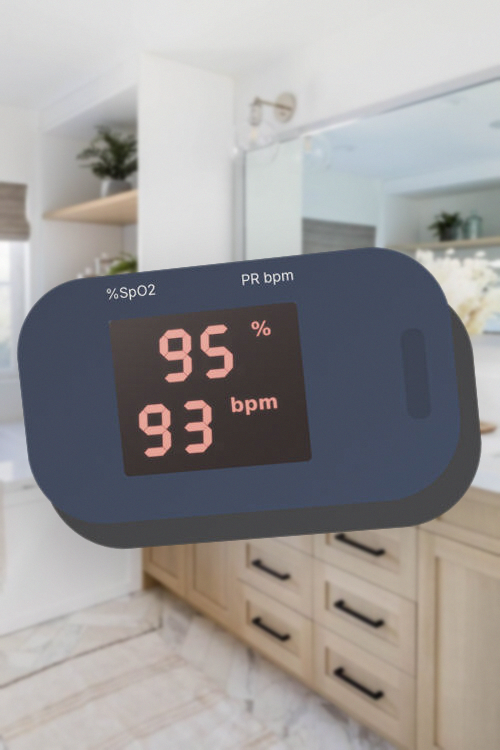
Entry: 93 bpm
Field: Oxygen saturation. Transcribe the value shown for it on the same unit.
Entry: 95 %
